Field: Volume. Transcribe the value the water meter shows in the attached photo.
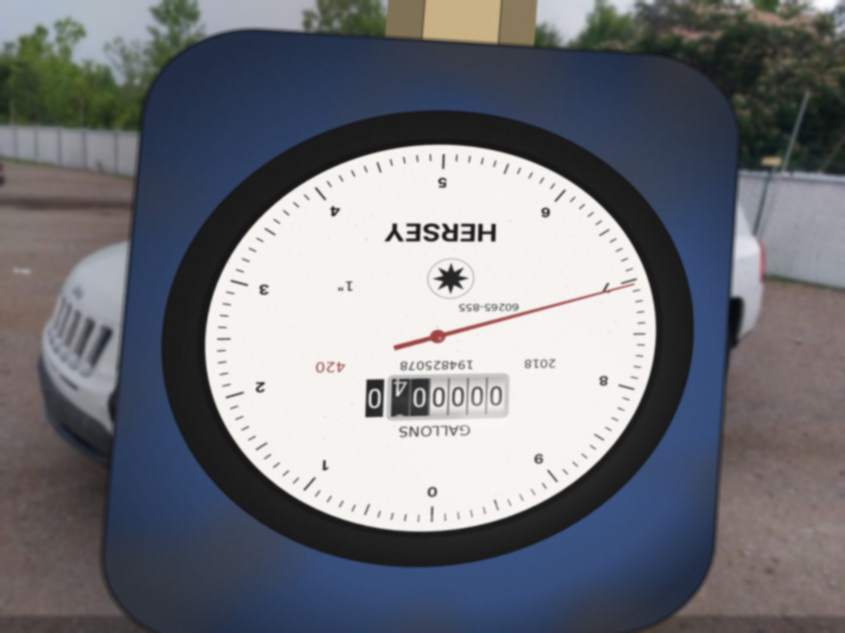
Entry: 37.0 gal
